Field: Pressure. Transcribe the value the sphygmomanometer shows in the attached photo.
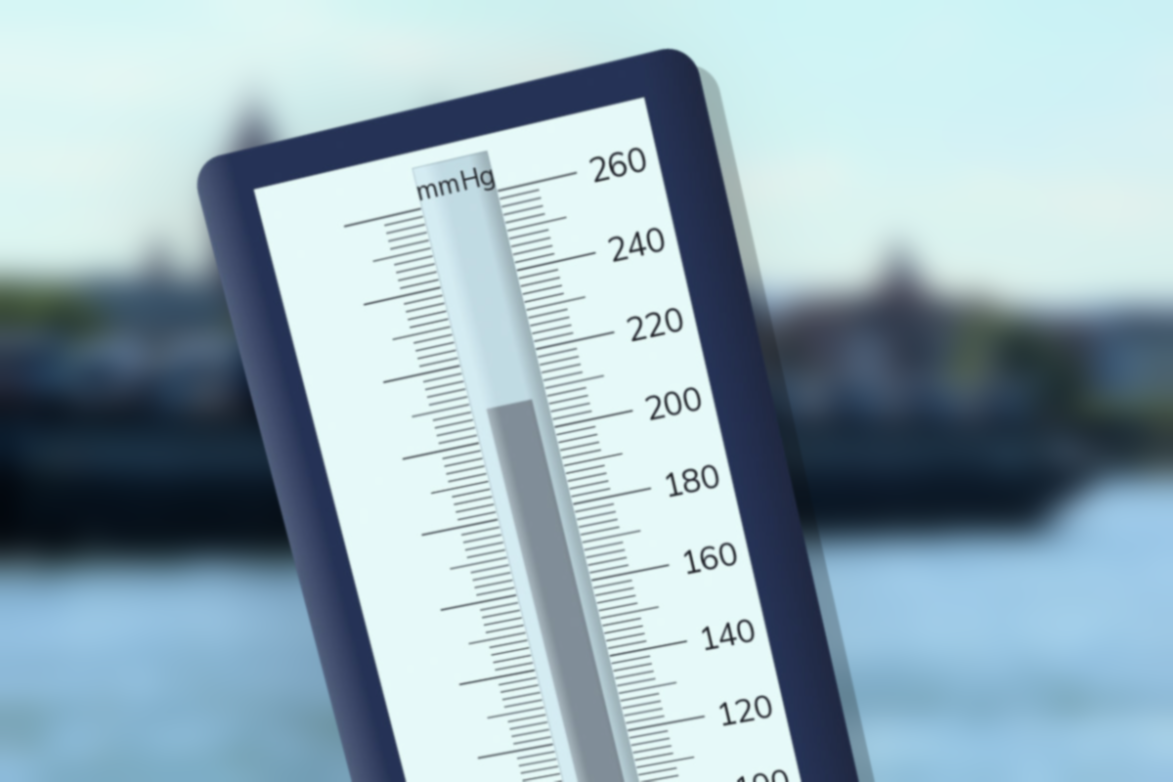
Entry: 208 mmHg
